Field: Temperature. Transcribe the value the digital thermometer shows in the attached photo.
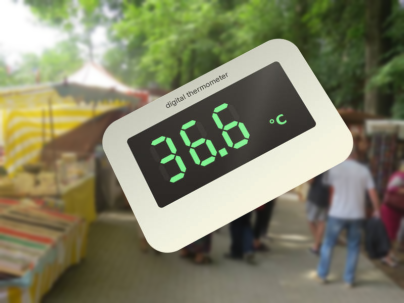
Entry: 36.6 °C
